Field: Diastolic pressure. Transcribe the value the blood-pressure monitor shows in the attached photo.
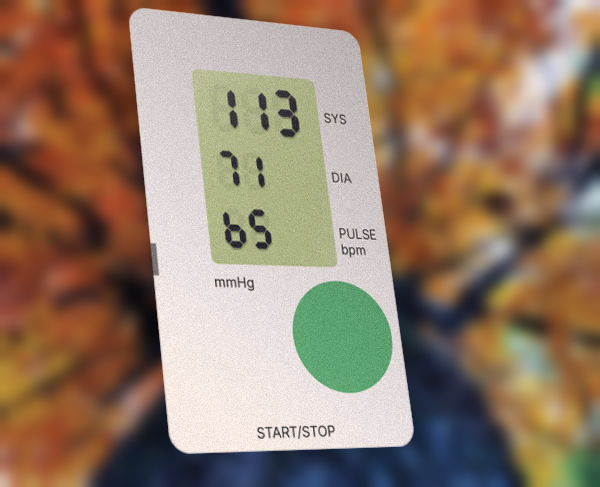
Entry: 71 mmHg
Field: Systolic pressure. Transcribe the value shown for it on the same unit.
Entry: 113 mmHg
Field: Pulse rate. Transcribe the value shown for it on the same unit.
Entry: 65 bpm
